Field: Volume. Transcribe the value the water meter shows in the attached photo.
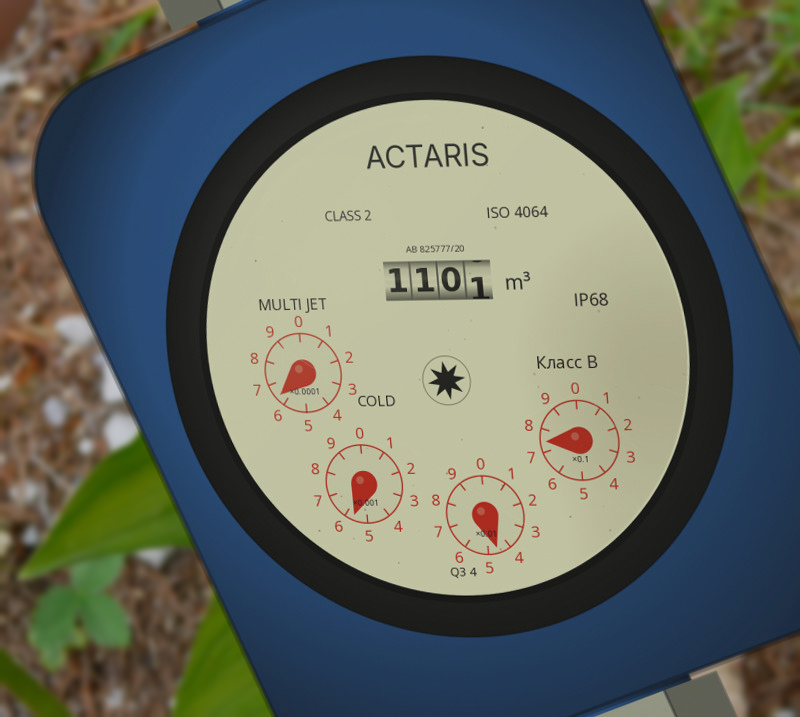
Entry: 1100.7456 m³
